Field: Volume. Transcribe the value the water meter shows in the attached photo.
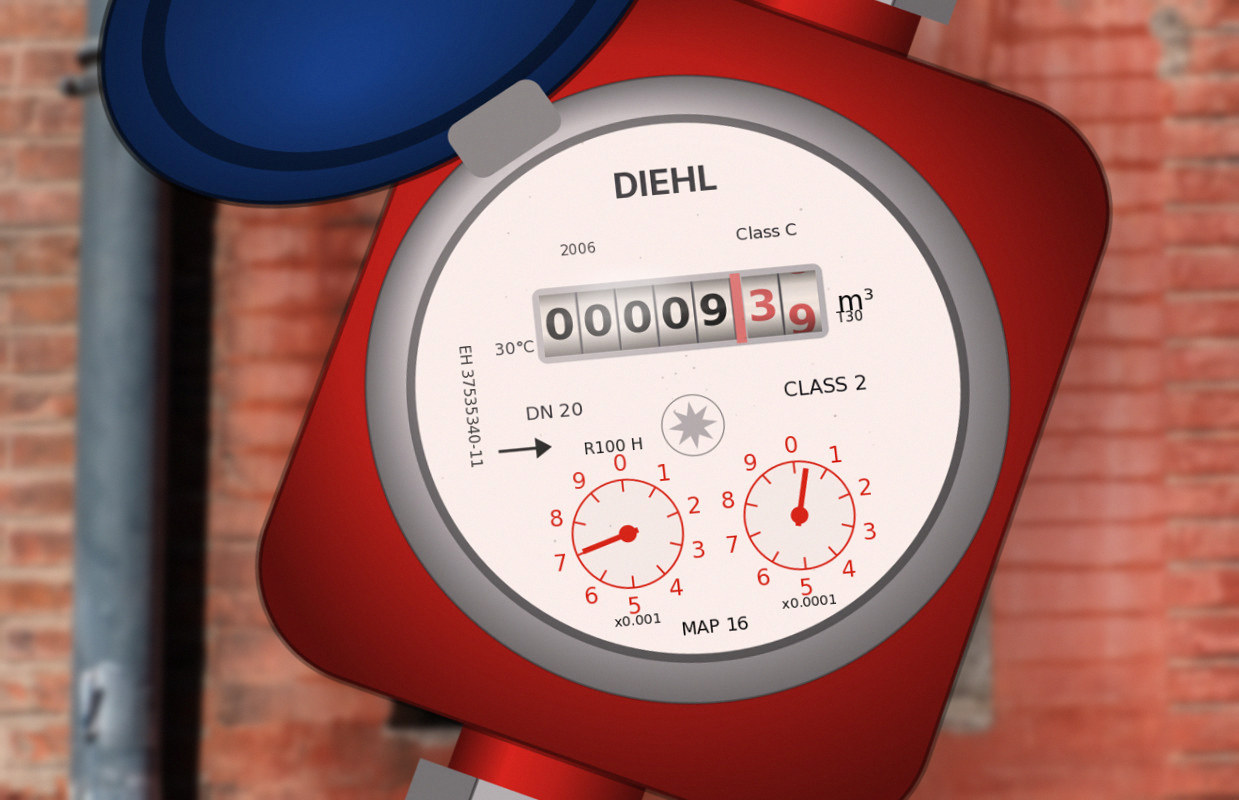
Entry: 9.3870 m³
